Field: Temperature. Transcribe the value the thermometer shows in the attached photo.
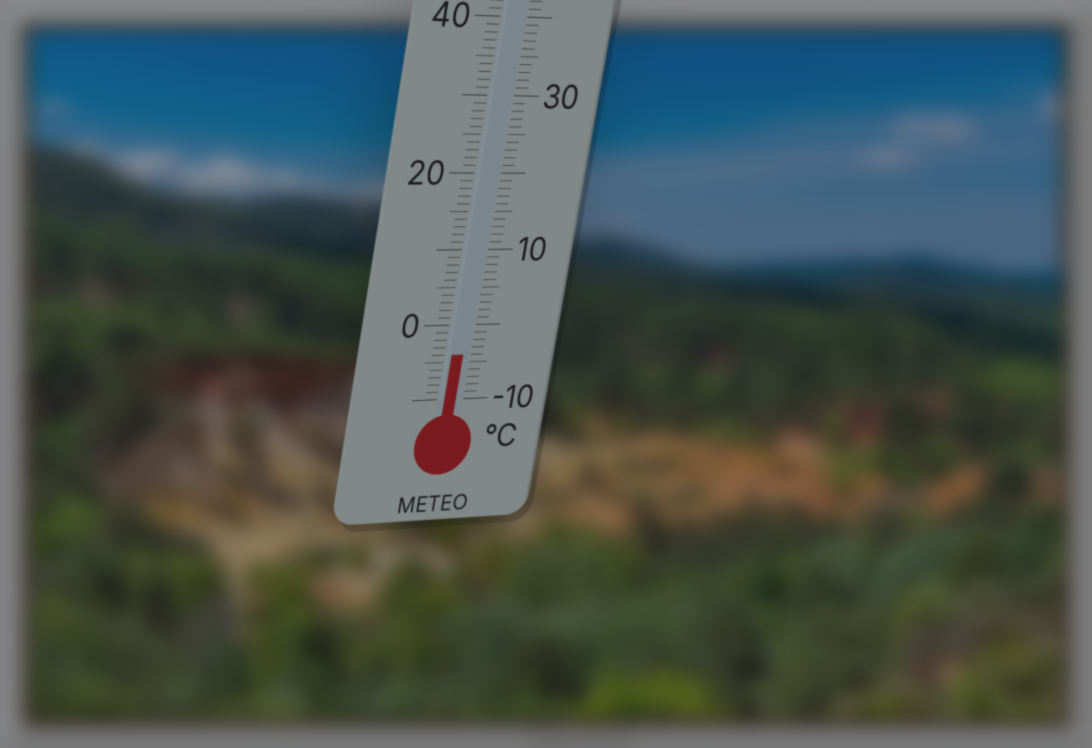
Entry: -4 °C
